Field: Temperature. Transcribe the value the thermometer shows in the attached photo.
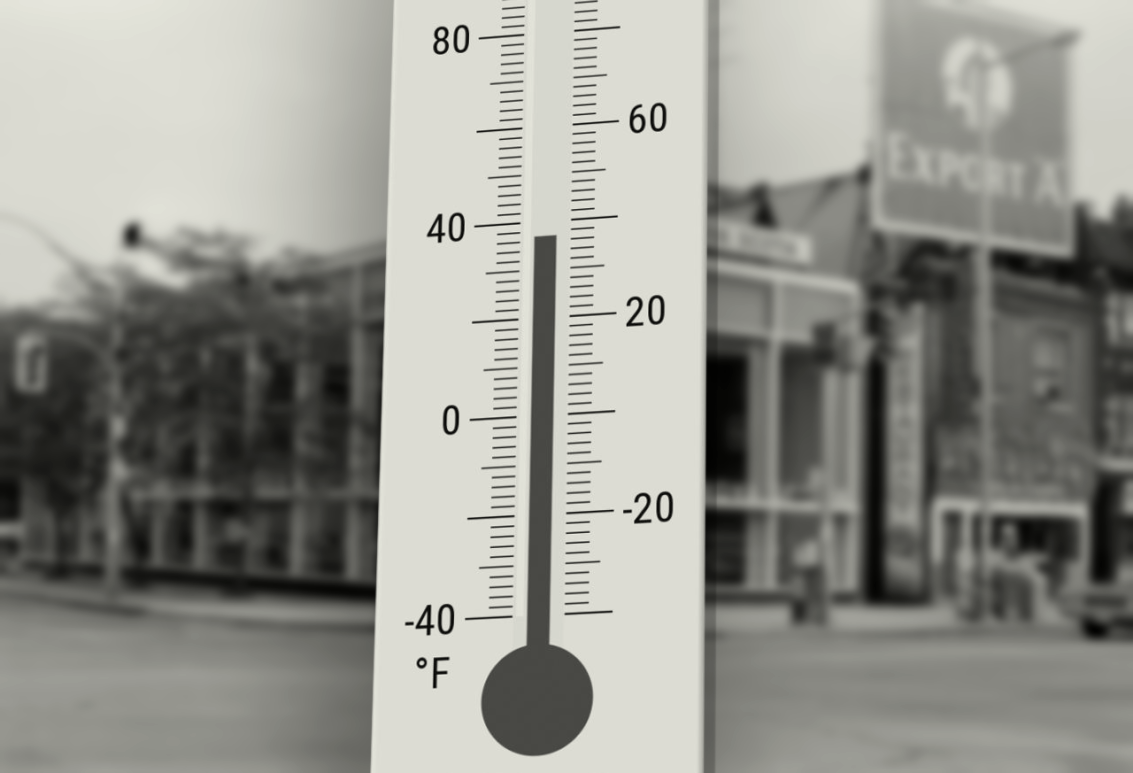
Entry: 37 °F
